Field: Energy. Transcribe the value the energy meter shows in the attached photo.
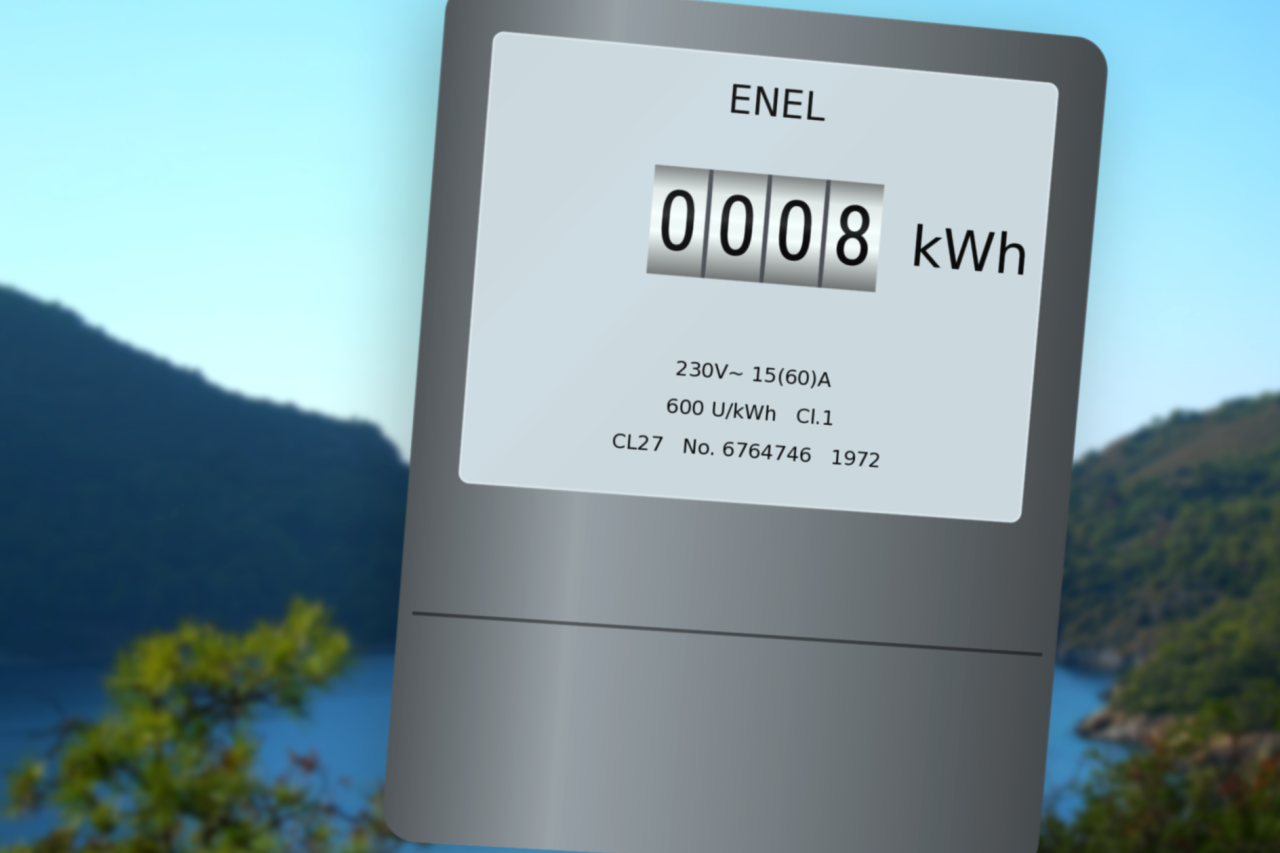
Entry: 8 kWh
